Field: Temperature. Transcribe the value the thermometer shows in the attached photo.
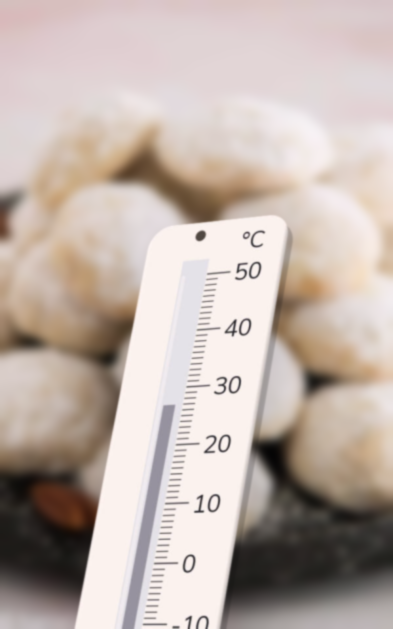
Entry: 27 °C
